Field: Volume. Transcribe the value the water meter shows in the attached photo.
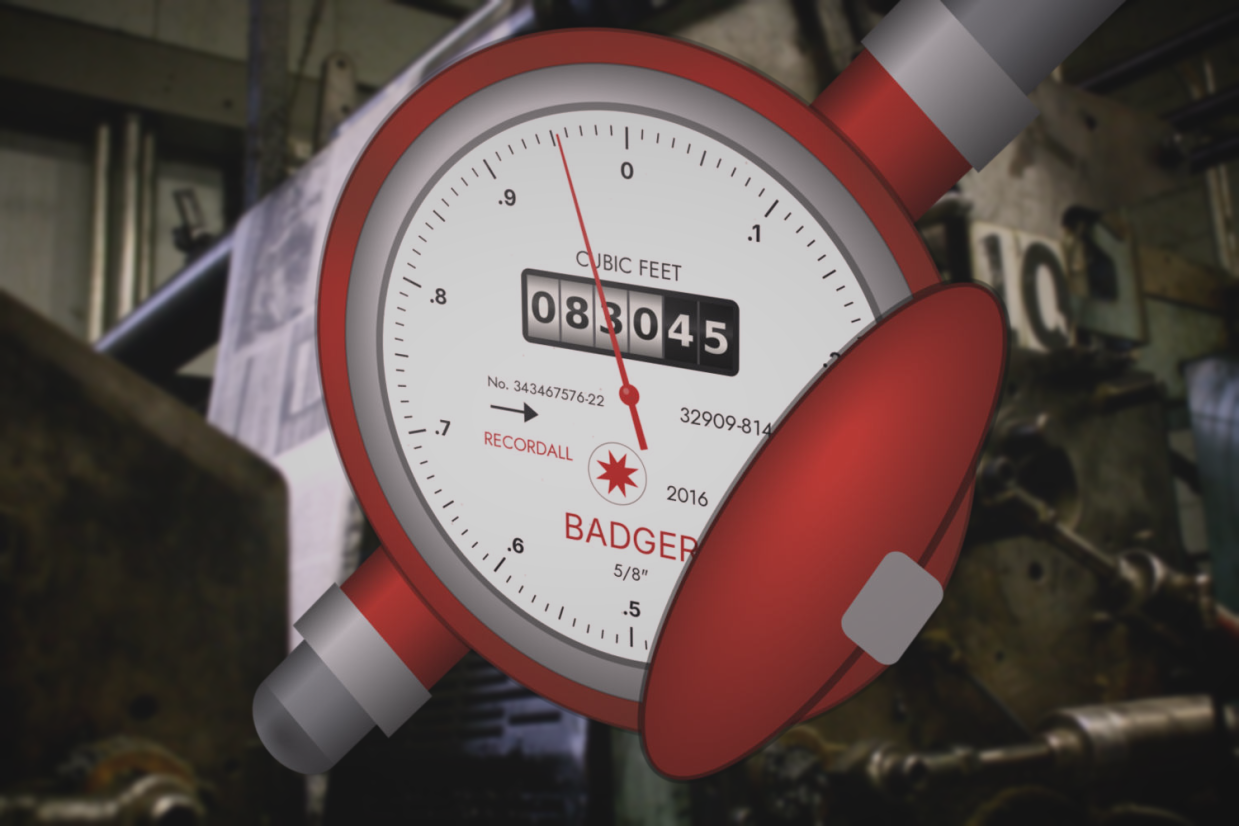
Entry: 83044.95 ft³
